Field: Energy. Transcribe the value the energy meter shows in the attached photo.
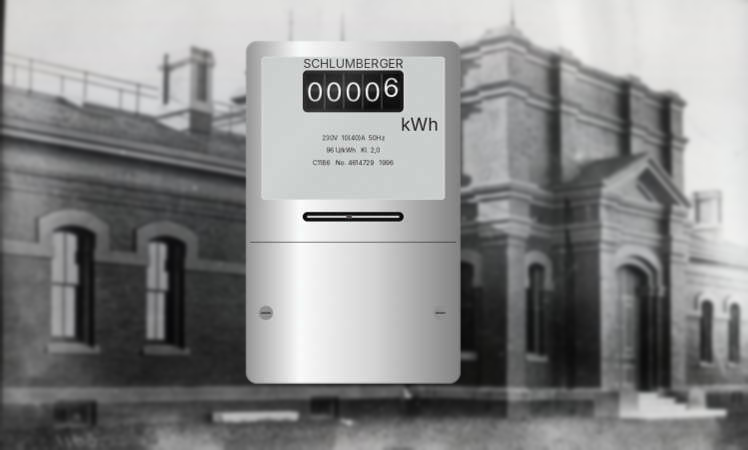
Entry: 6 kWh
